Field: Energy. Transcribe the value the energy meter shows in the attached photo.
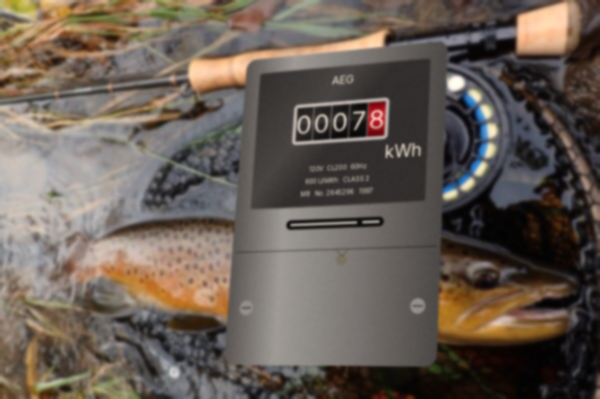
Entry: 7.8 kWh
